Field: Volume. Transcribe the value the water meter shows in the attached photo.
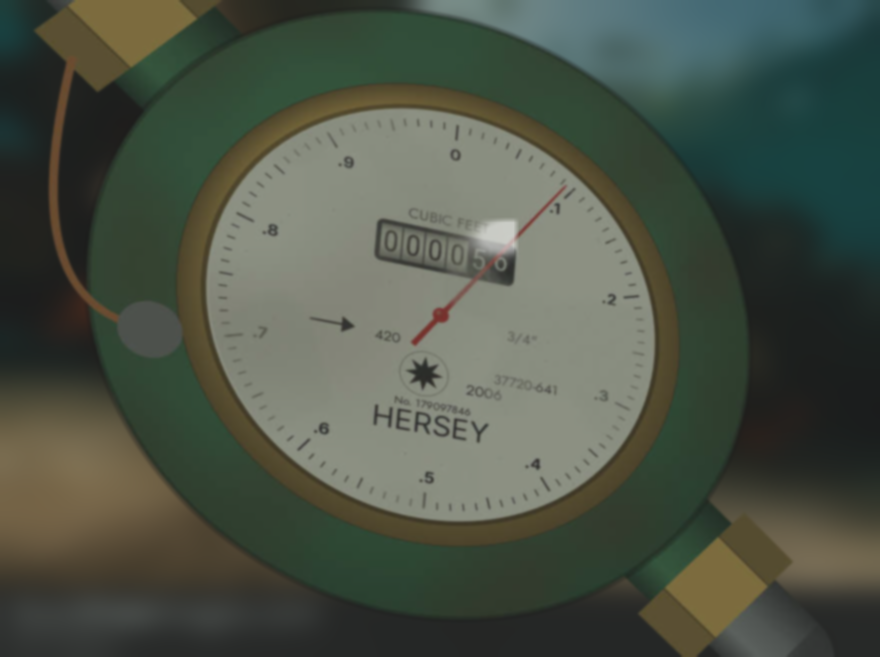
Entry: 56.09 ft³
